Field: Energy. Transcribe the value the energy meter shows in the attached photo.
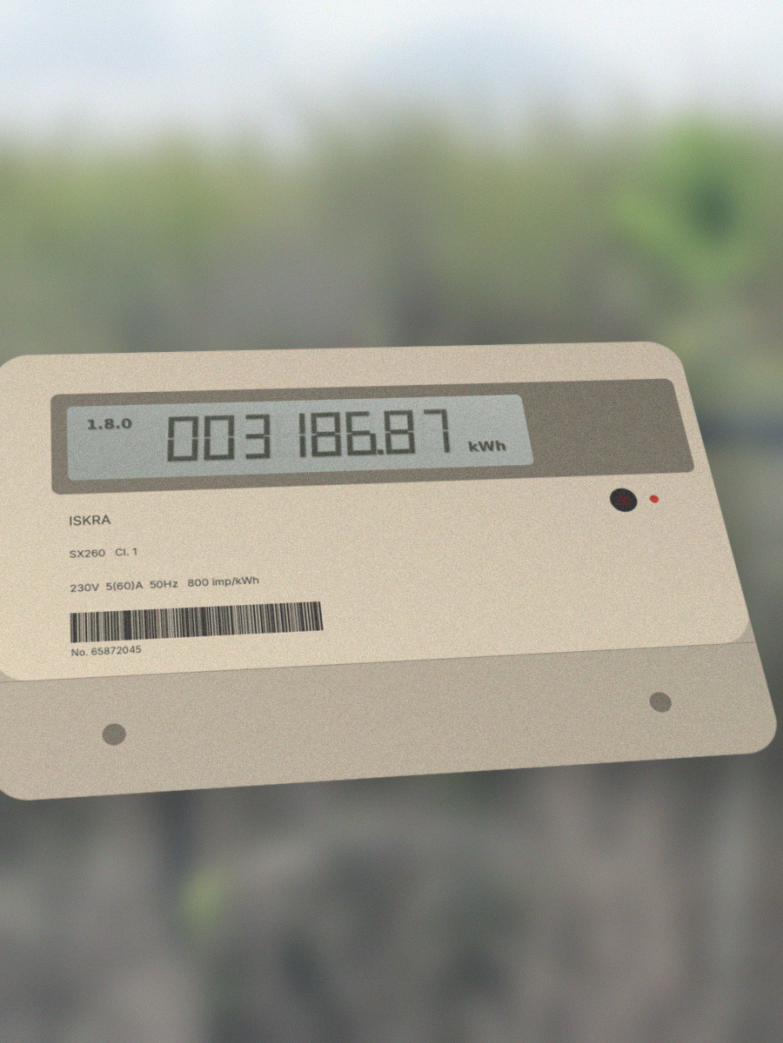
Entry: 3186.87 kWh
